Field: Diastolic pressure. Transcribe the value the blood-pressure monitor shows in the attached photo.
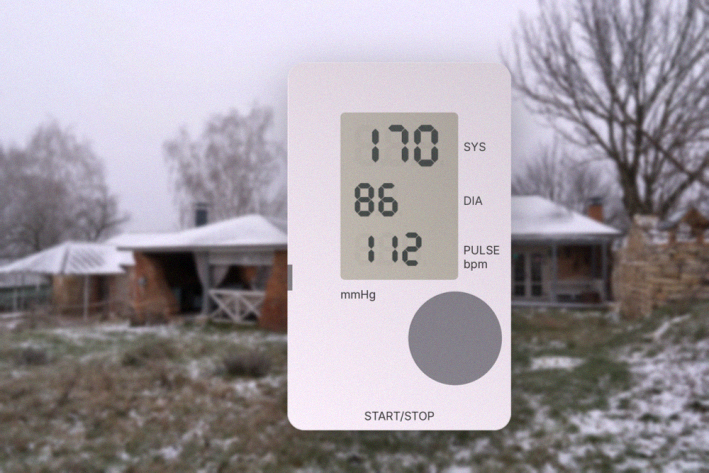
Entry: 86 mmHg
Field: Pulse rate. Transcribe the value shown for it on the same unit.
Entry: 112 bpm
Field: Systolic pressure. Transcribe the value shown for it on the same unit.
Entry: 170 mmHg
